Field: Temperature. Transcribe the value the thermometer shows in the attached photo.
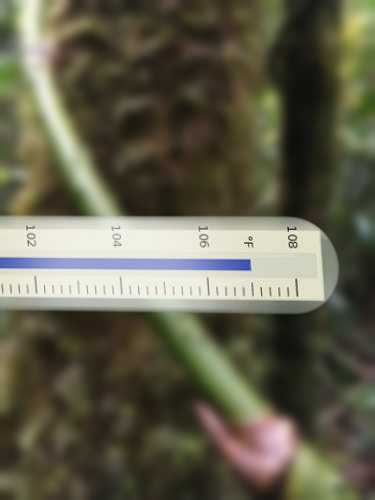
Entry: 107 °F
